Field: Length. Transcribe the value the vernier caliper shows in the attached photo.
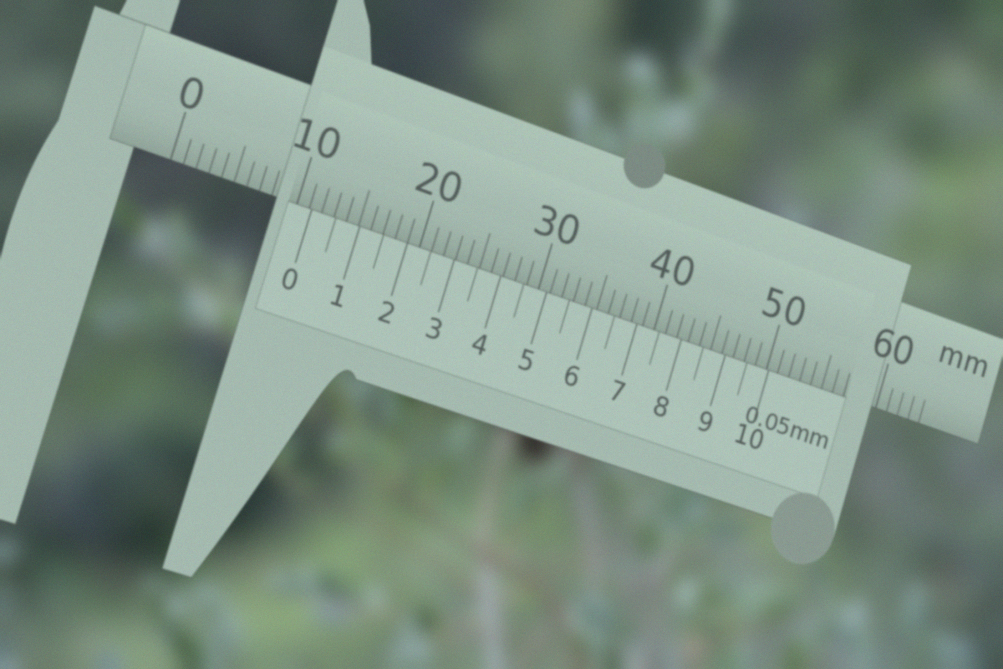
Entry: 11.2 mm
